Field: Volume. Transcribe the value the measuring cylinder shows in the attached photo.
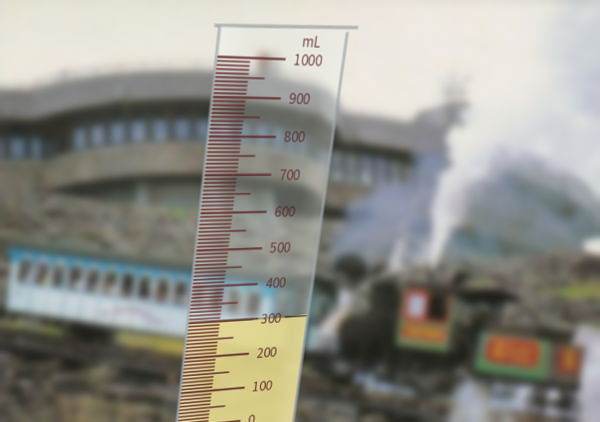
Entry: 300 mL
